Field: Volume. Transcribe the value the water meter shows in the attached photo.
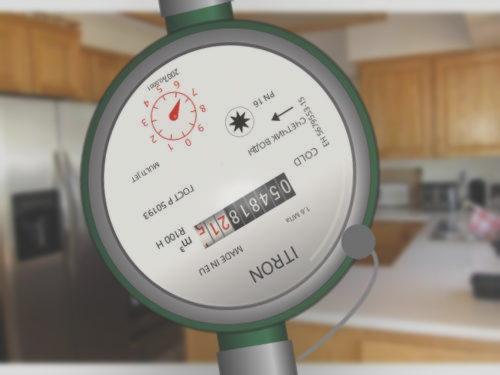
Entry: 54818.2146 m³
